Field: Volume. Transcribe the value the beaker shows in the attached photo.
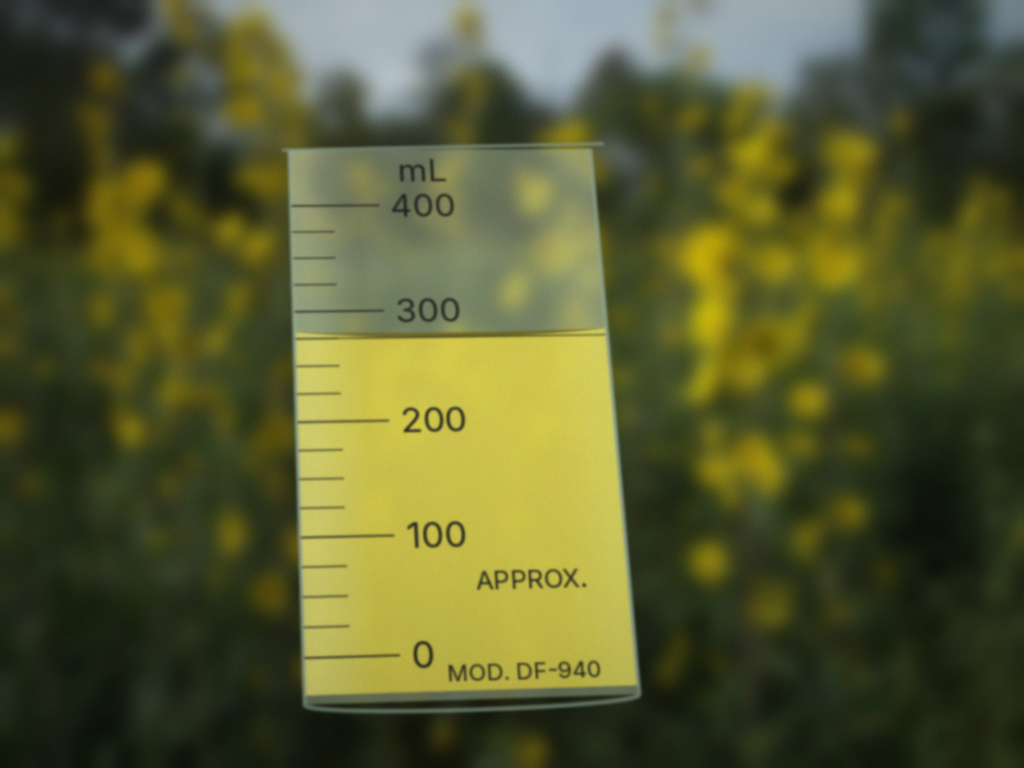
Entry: 275 mL
